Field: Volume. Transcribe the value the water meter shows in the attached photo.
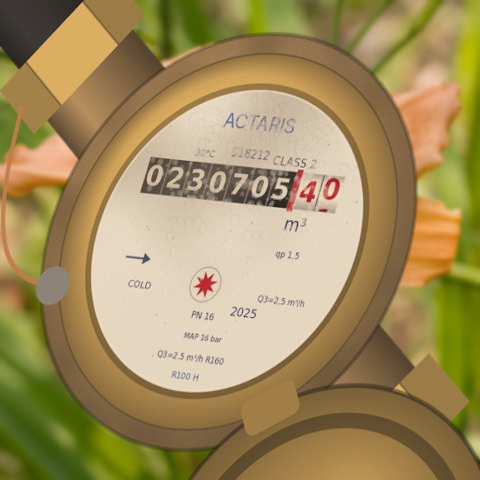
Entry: 230705.40 m³
